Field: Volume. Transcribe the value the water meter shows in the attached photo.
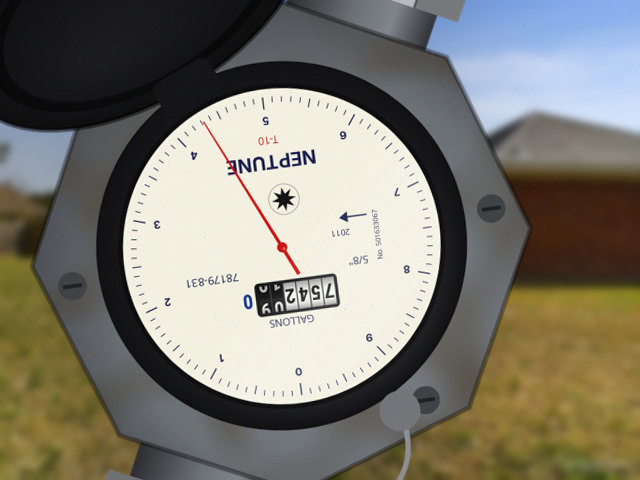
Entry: 7542094.3 gal
